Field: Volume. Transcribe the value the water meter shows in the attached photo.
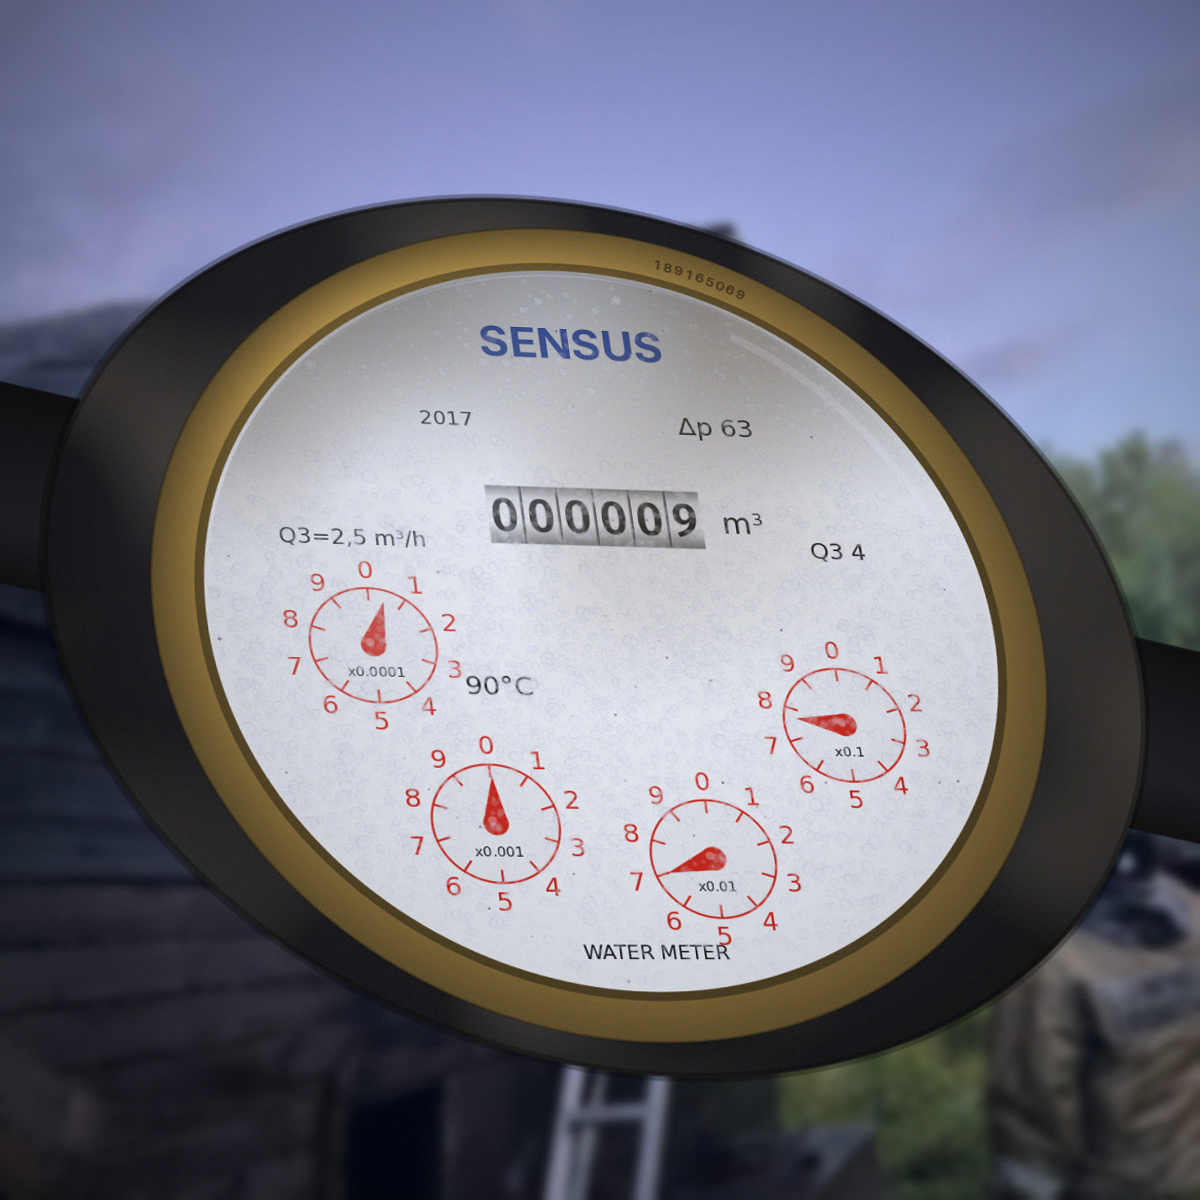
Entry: 9.7700 m³
